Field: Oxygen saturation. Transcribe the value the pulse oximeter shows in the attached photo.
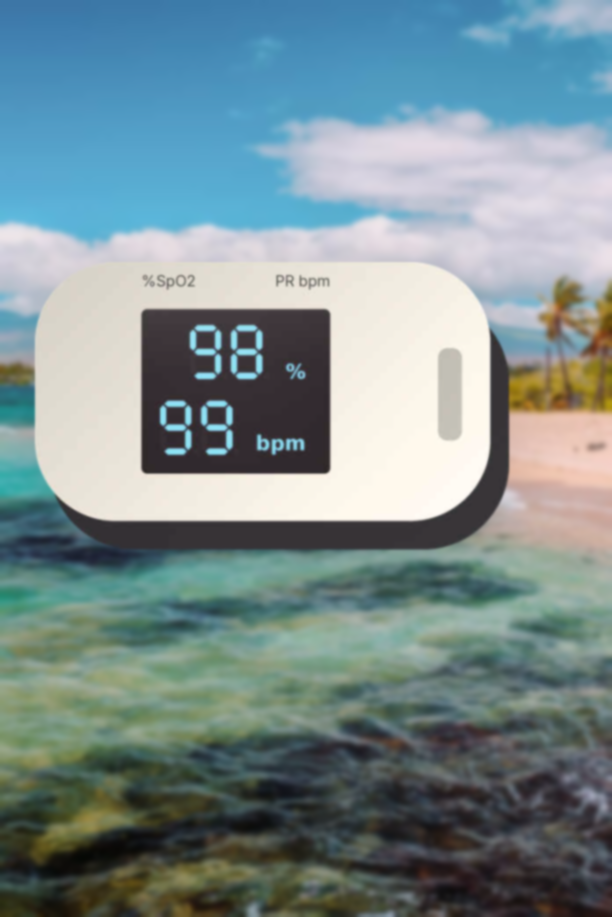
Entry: 98 %
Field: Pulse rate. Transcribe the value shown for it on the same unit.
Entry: 99 bpm
